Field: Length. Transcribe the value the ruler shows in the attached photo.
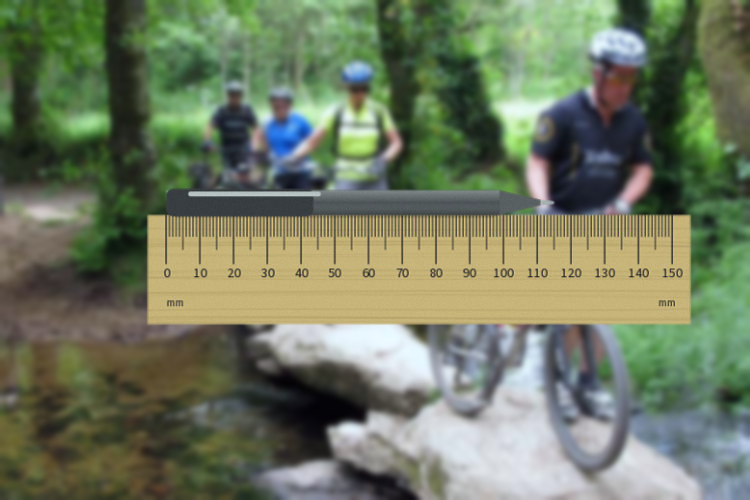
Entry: 115 mm
